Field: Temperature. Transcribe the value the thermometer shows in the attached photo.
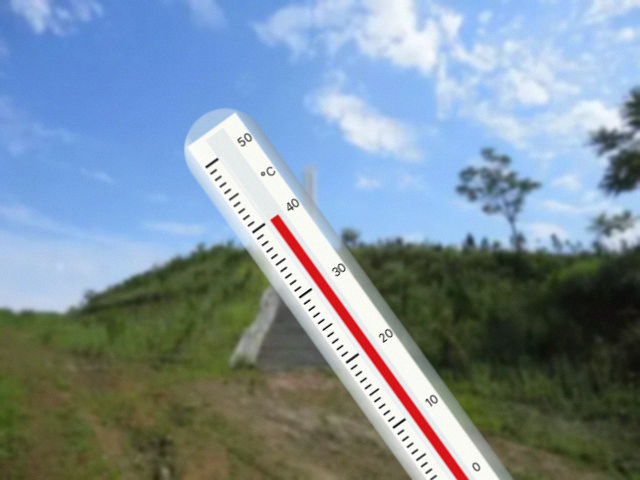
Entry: 40 °C
